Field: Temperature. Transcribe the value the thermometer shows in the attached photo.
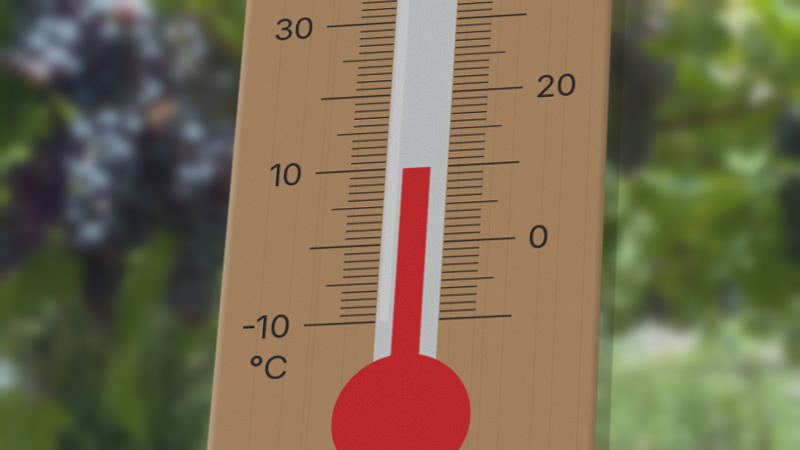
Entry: 10 °C
